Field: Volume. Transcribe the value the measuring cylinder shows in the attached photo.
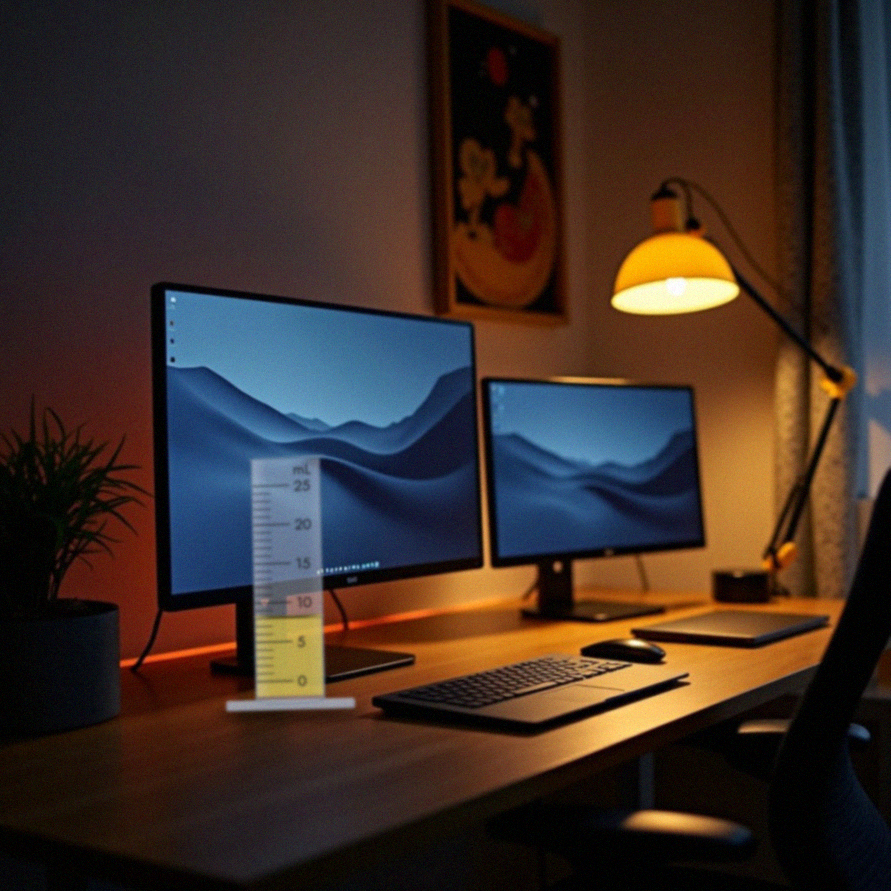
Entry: 8 mL
